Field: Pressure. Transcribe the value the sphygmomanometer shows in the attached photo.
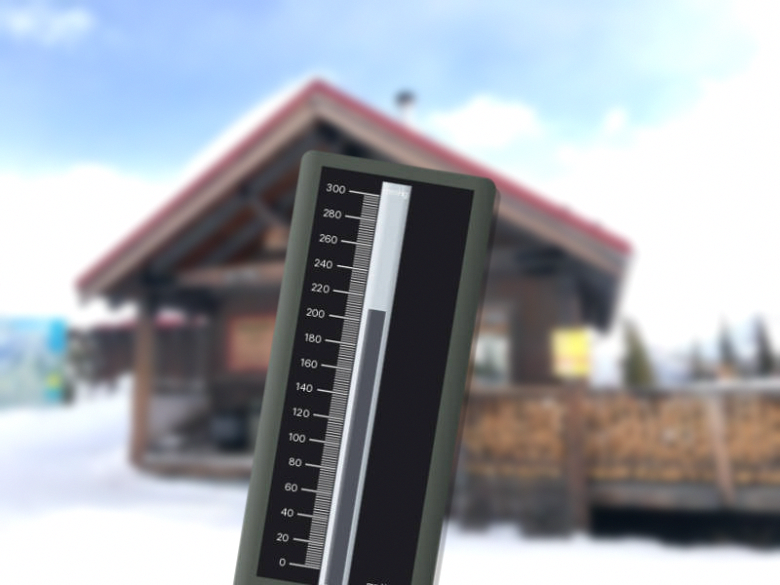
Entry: 210 mmHg
